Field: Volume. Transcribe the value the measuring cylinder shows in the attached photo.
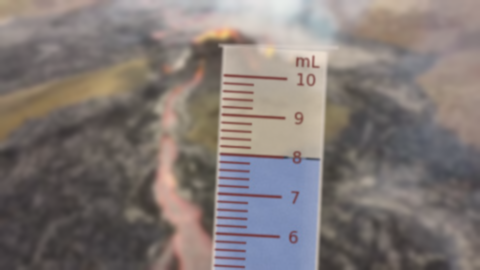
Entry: 8 mL
